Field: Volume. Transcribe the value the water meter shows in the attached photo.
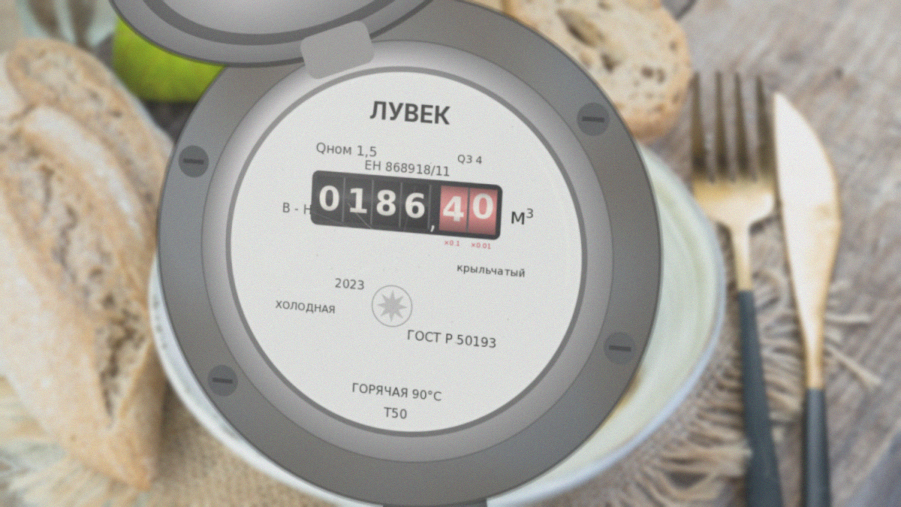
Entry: 186.40 m³
